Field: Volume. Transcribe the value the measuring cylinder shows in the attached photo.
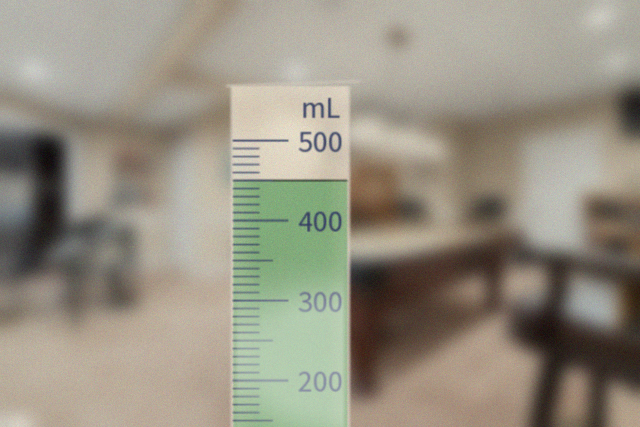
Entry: 450 mL
